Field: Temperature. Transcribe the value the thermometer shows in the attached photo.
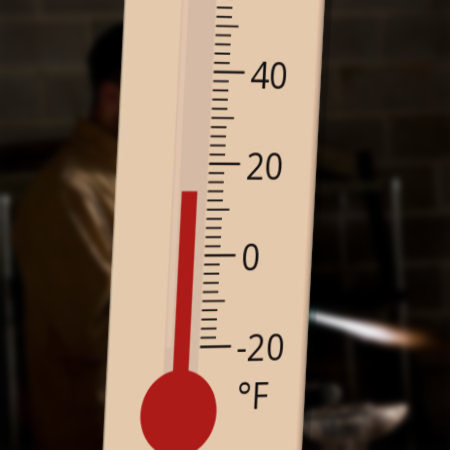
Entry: 14 °F
